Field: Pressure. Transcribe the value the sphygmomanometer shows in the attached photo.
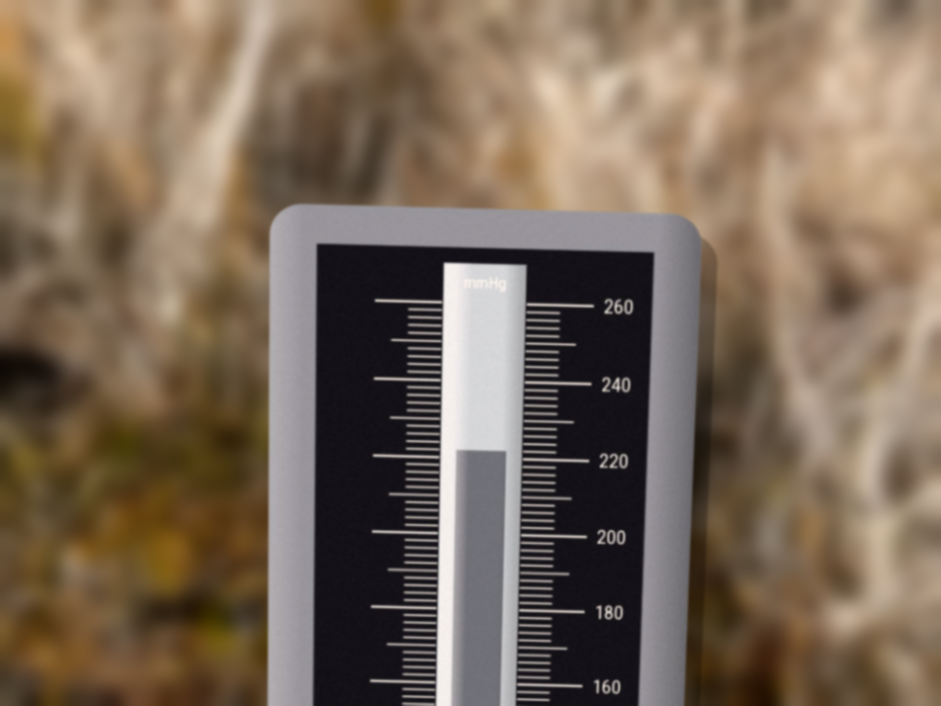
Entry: 222 mmHg
